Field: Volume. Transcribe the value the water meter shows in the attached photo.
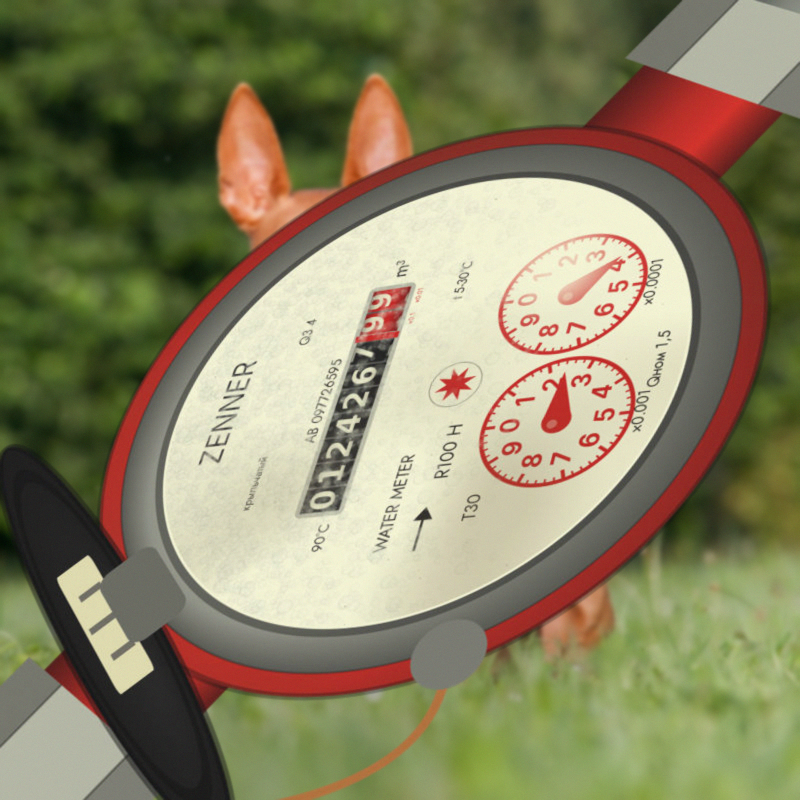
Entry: 124267.9923 m³
